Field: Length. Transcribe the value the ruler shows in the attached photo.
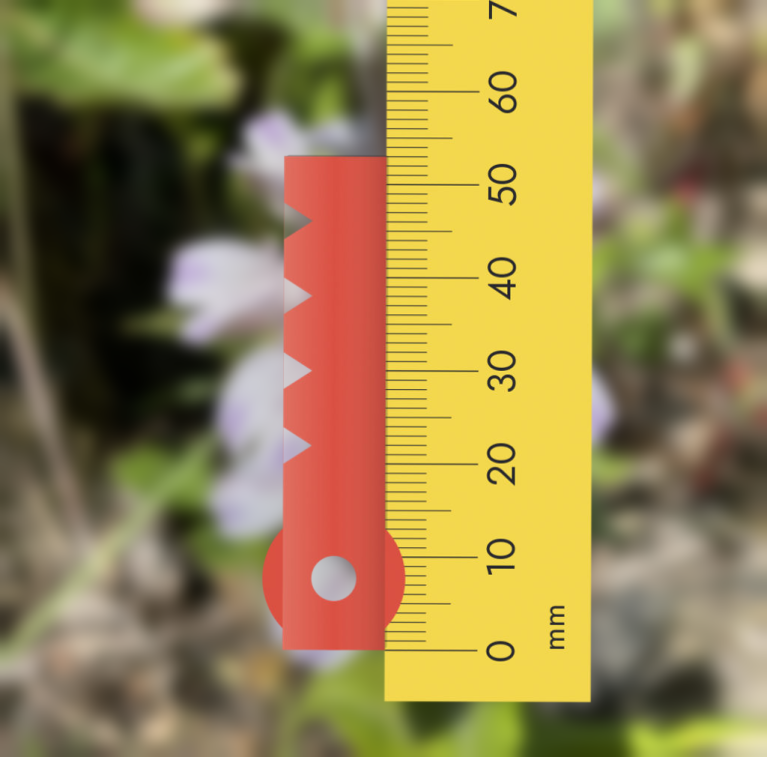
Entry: 53 mm
